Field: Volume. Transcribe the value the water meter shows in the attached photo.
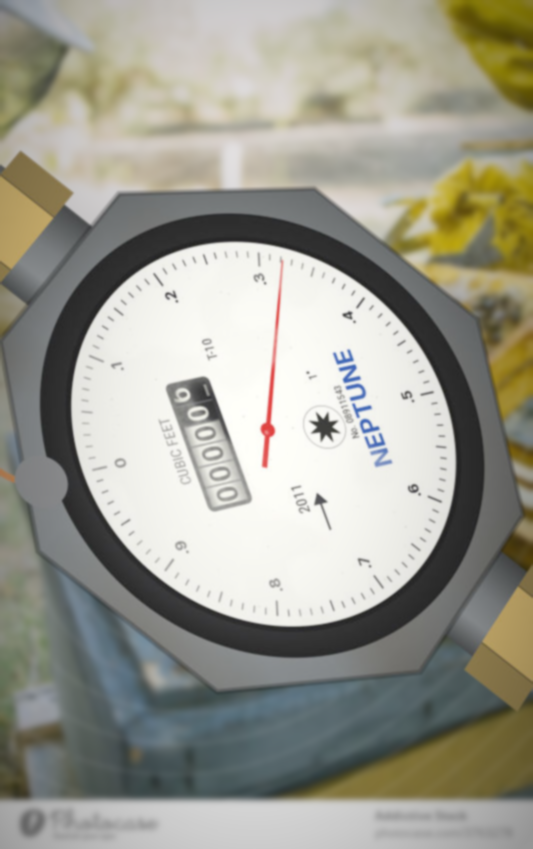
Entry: 6.32 ft³
